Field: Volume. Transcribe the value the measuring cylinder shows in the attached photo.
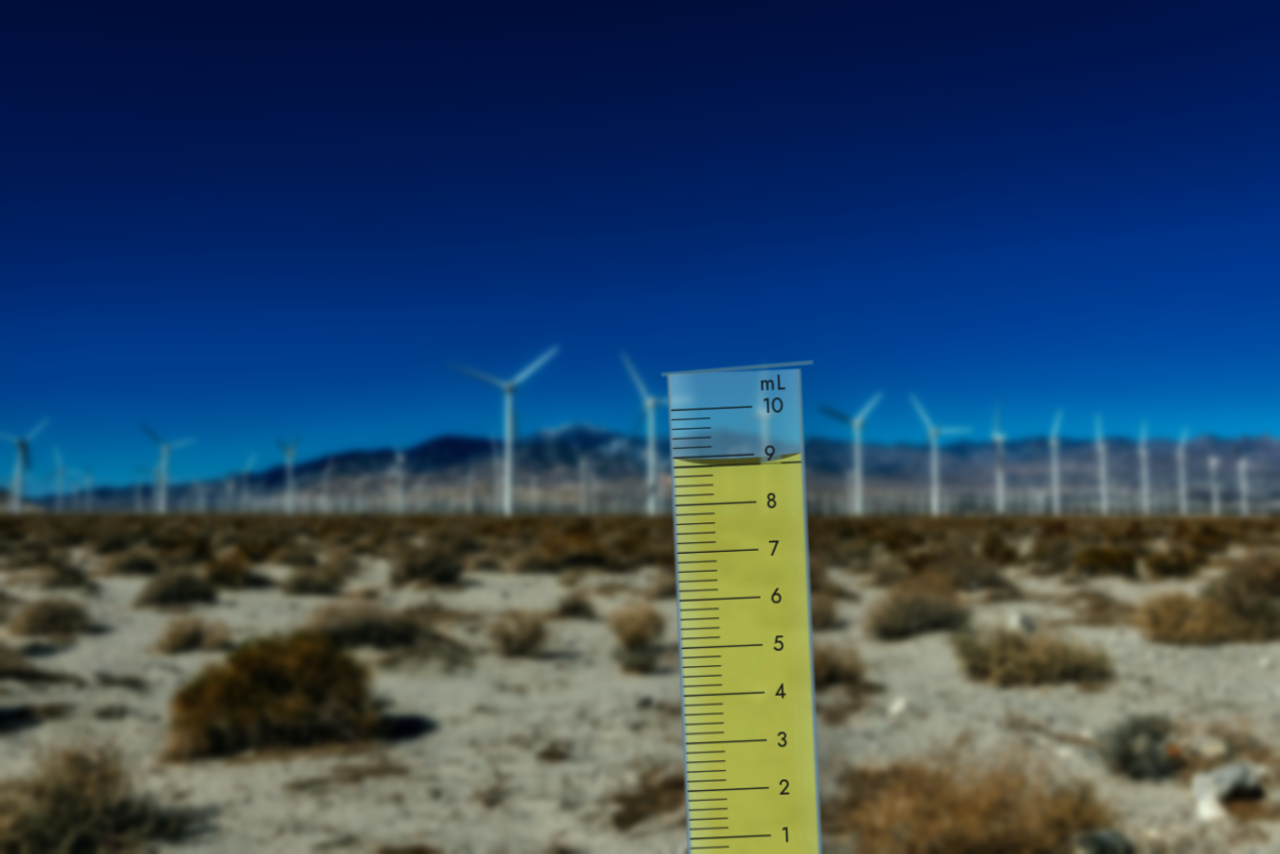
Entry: 8.8 mL
